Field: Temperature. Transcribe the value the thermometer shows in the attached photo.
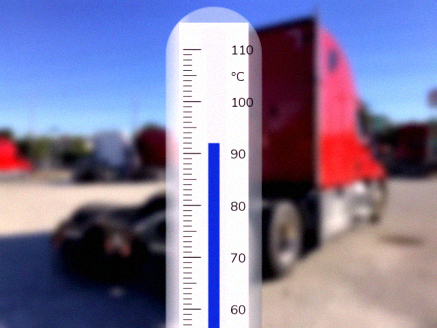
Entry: 92 °C
